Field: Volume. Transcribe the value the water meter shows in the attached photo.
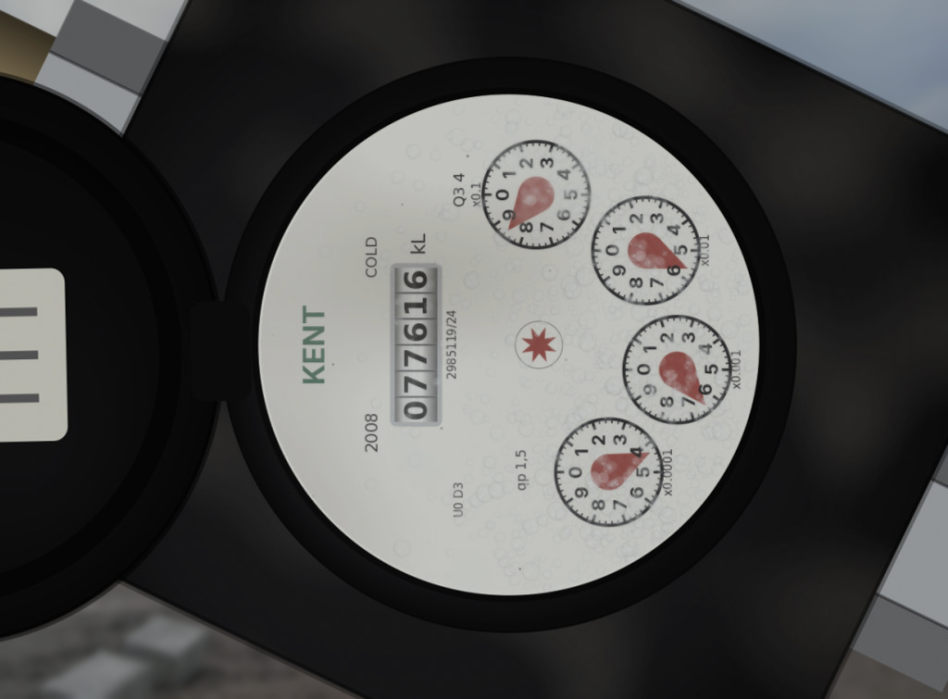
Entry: 77616.8564 kL
